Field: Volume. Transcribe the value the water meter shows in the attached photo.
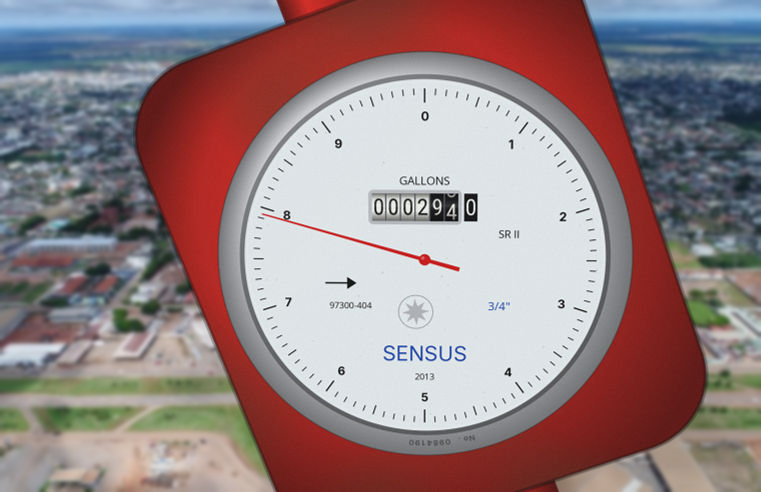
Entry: 2937.9 gal
